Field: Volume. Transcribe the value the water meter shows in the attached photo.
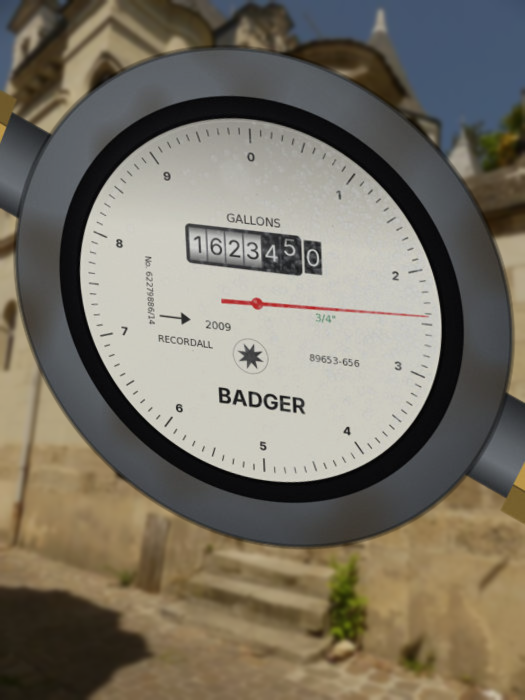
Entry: 1623452.4 gal
